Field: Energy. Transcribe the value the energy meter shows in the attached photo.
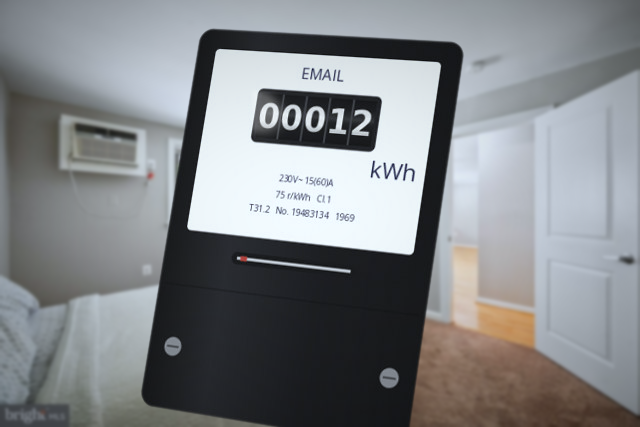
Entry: 12 kWh
